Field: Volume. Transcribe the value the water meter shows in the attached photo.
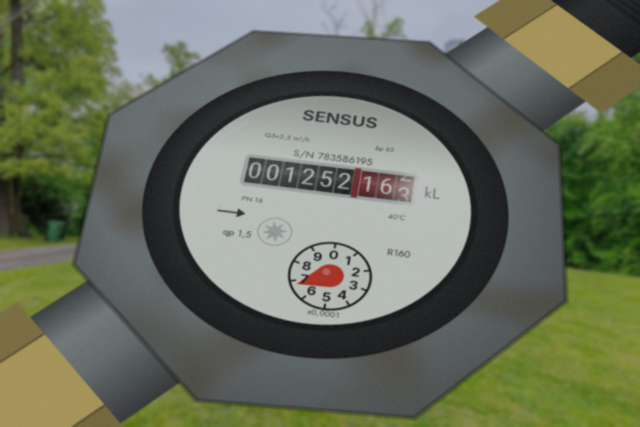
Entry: 1252.1626 kL
